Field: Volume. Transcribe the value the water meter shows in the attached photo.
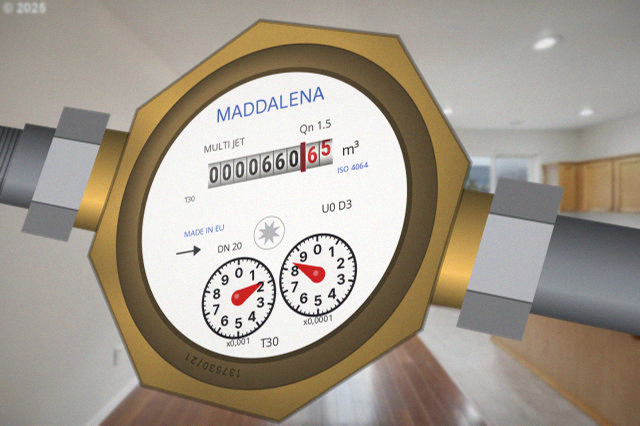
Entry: 660.6518 m³
